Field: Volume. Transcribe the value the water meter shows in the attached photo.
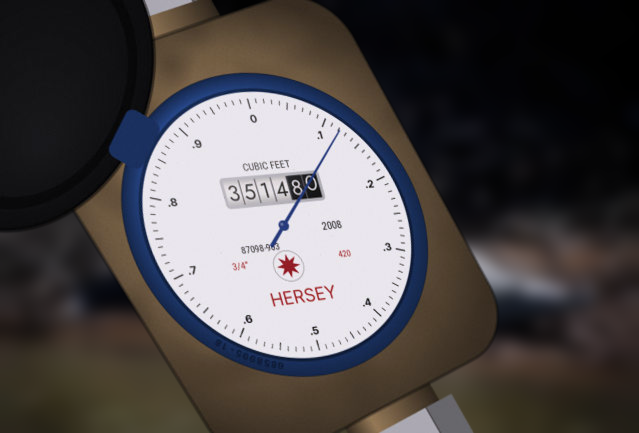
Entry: 351480.12 ft³
